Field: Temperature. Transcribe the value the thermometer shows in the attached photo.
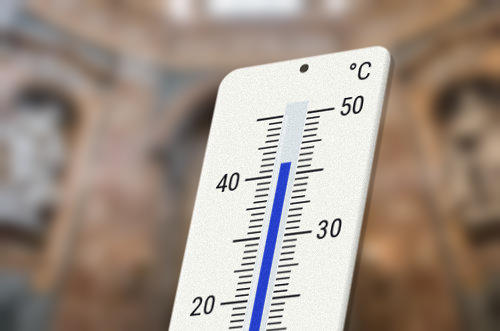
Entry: 42 °C
